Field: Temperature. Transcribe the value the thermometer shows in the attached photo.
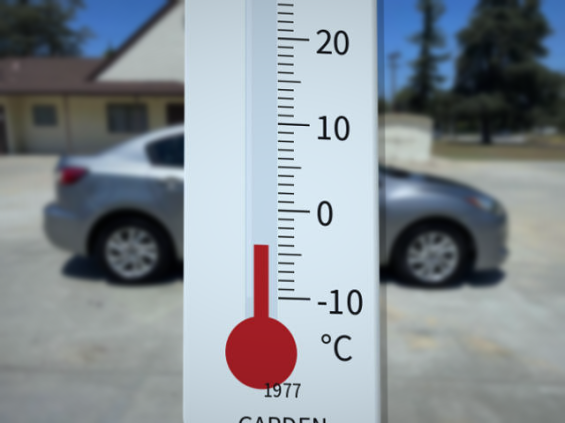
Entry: -4 °C
